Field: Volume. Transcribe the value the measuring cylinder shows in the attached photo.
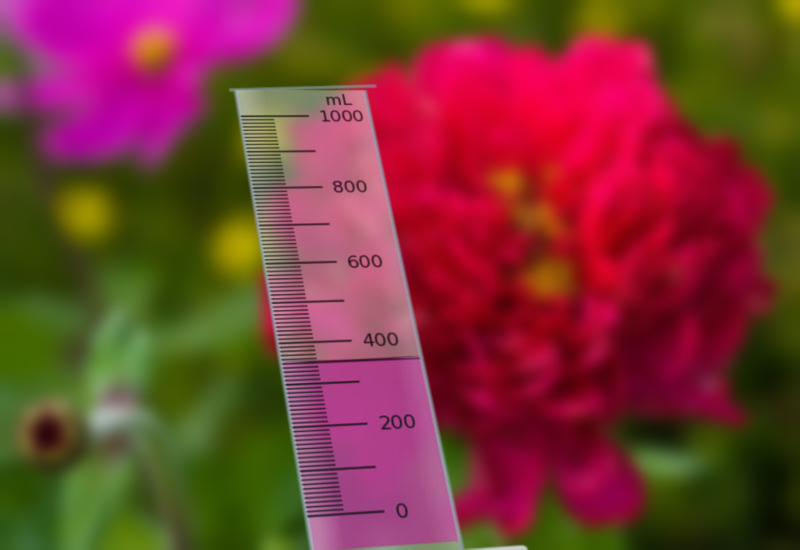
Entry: 350 mL
